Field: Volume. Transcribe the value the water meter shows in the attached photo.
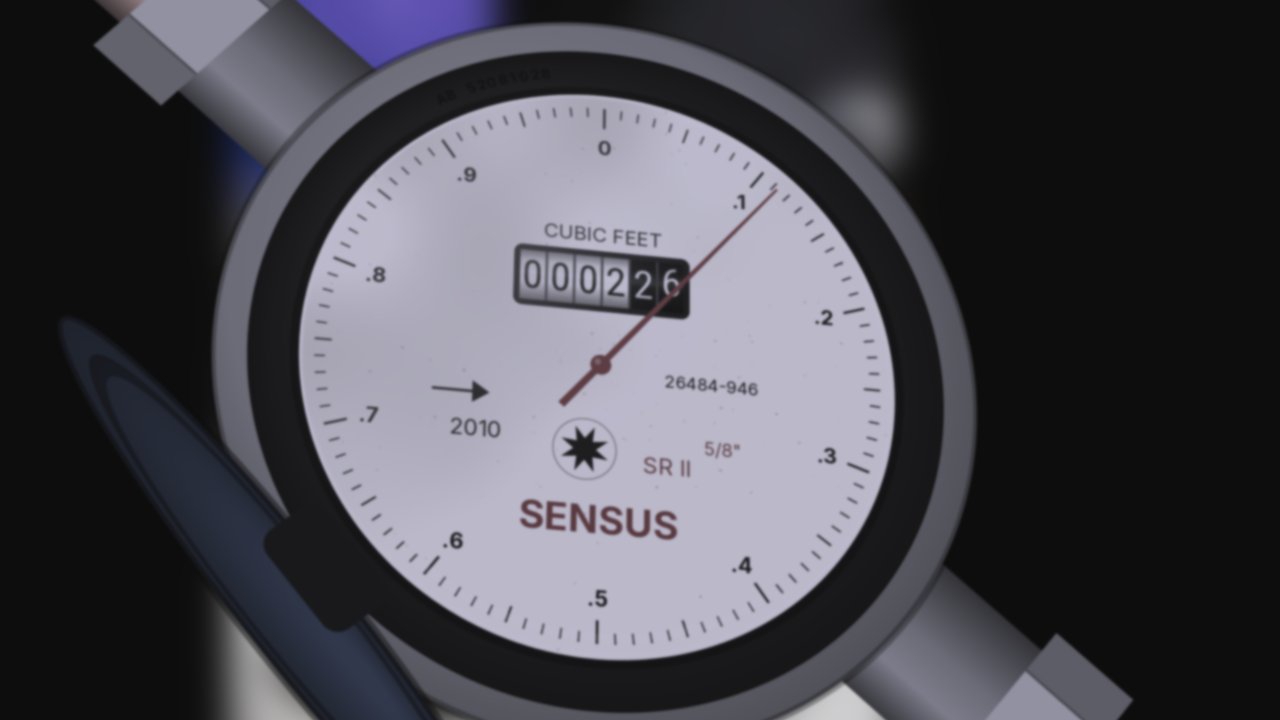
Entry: 226.11 ft³
